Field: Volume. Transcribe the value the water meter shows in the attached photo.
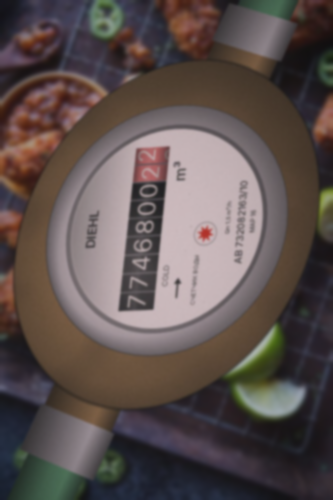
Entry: 7746800.22 m³
